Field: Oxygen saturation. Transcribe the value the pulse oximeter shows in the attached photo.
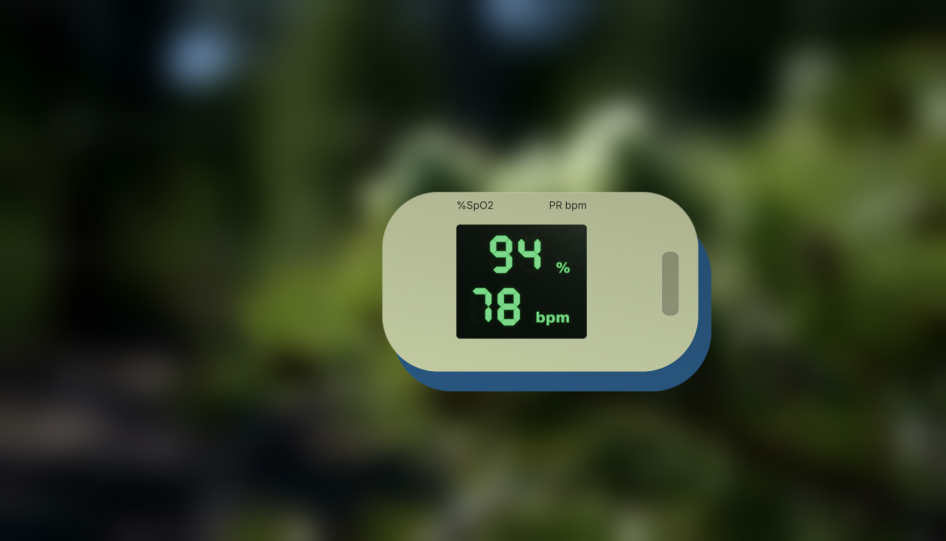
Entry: 94 %
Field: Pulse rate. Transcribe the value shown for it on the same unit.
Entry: 78 bpm
